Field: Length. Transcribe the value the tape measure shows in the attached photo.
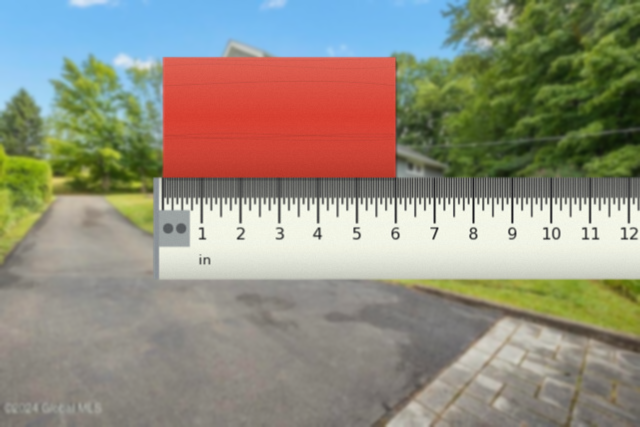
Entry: 6 in
